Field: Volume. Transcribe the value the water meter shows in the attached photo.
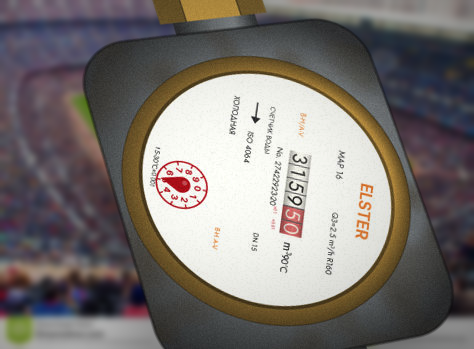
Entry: 3159.505 m³
